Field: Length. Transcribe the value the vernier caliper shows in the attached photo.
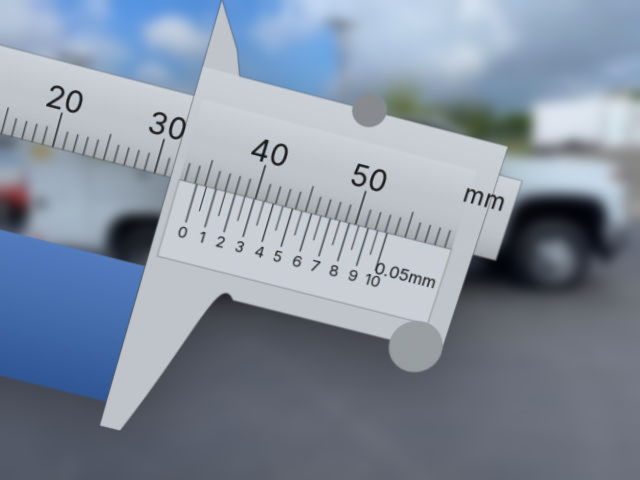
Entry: 34.2 mm
